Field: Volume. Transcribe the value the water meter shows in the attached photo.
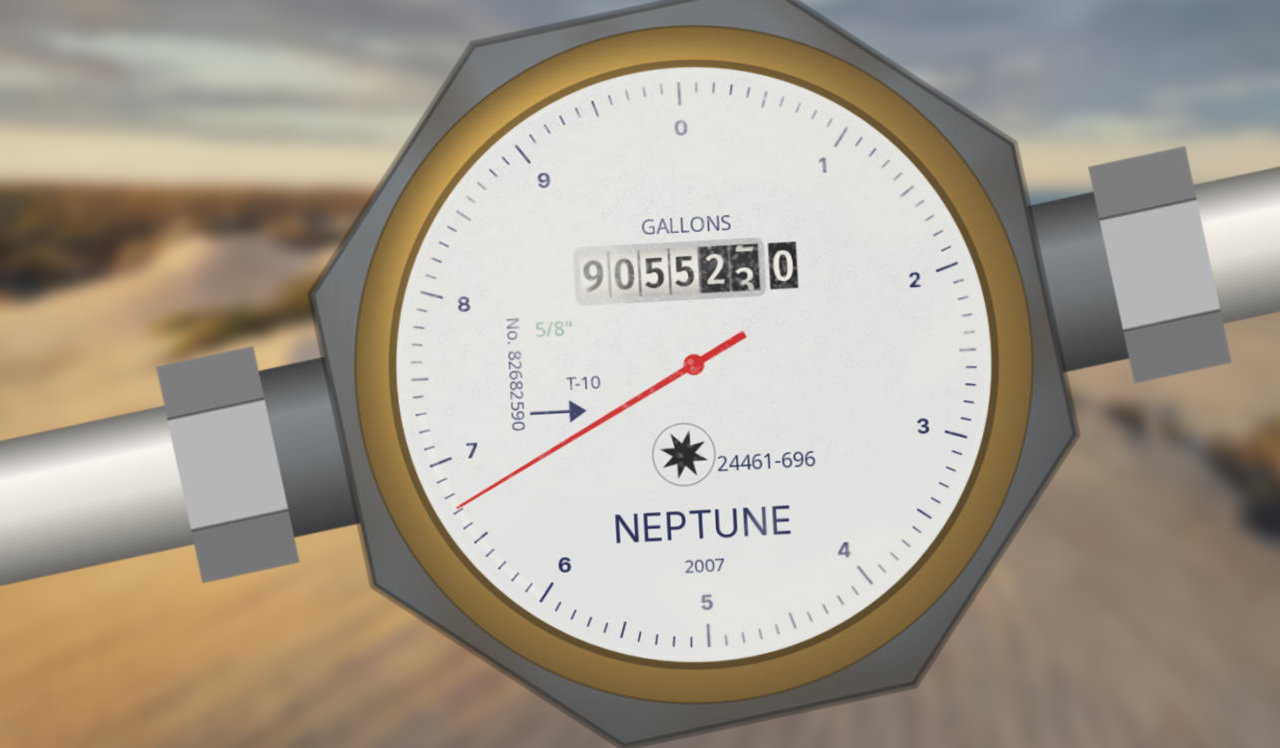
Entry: 9055226.7 gal
